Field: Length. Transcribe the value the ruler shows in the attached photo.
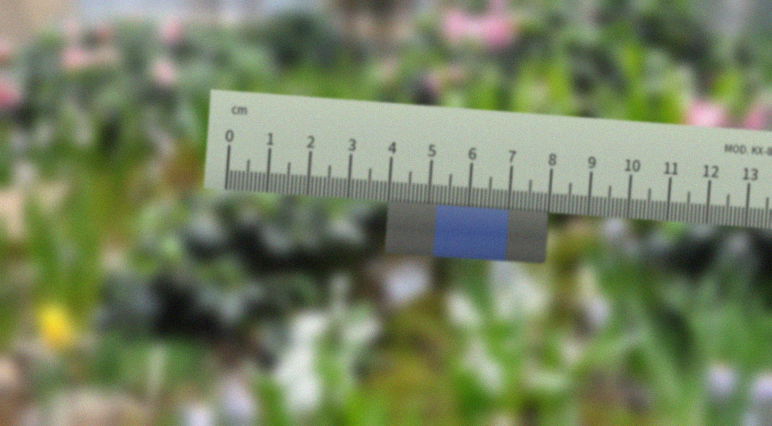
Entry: 4 cm
